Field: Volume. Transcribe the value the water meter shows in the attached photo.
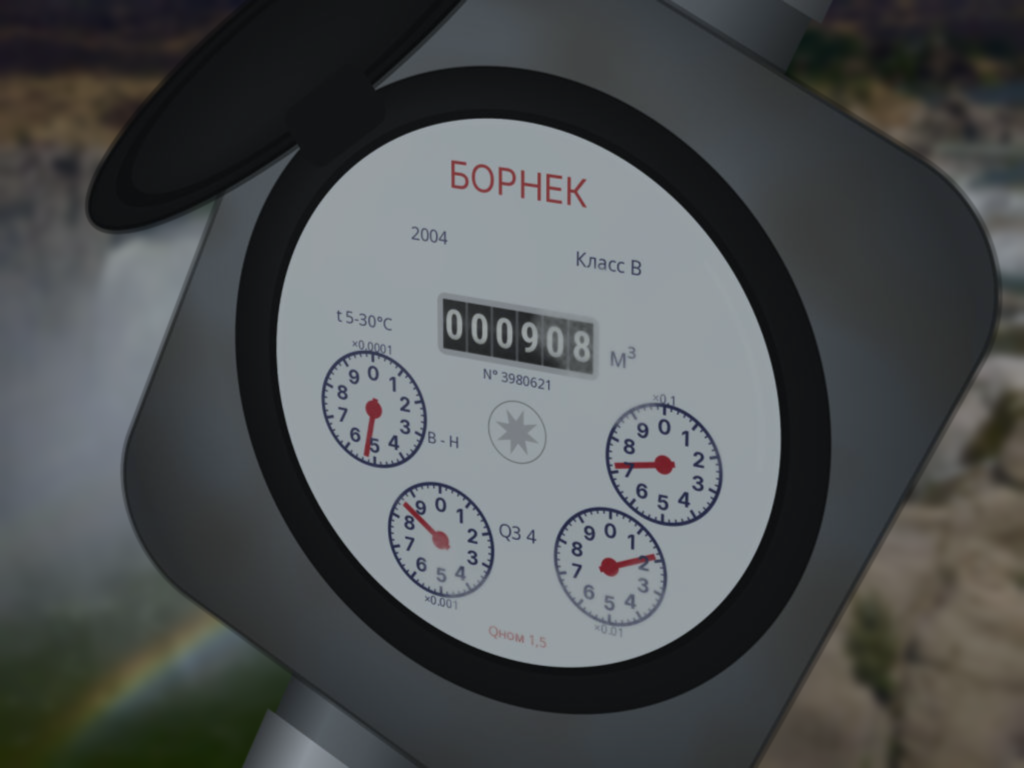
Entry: 908.7185 m³
